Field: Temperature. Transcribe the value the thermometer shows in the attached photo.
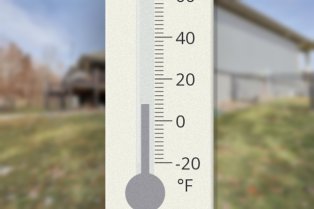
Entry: 8 °F
